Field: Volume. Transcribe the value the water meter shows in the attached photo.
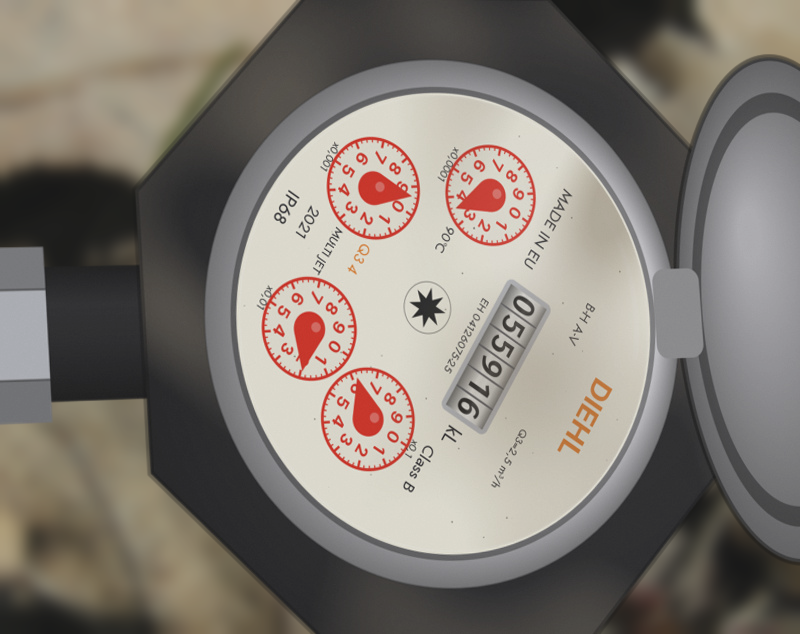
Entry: 55916.6193 kL
